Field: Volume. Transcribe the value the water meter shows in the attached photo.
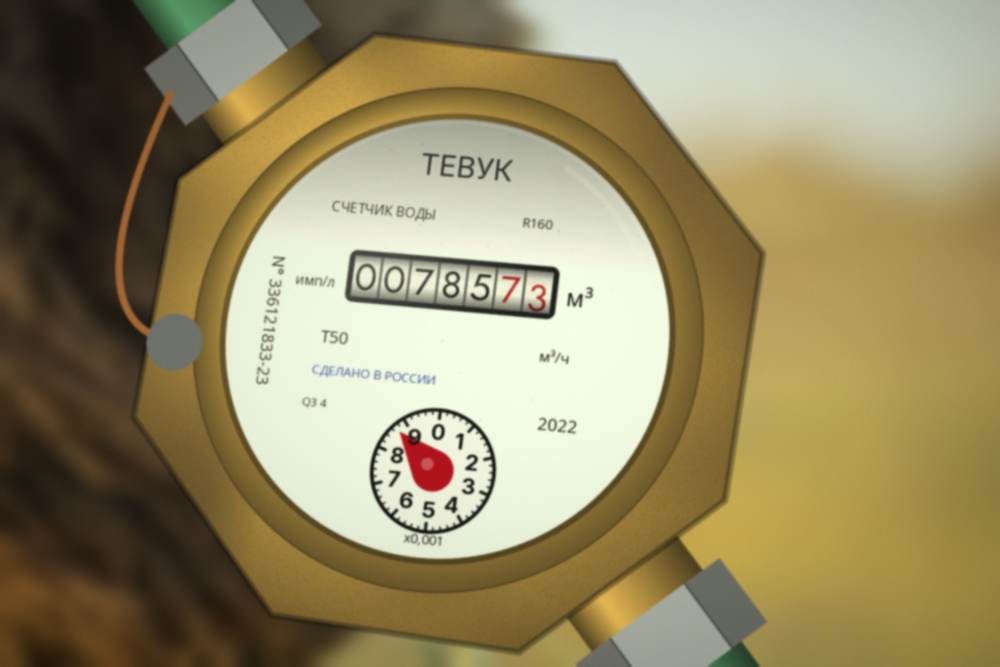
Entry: 785.728 m³
